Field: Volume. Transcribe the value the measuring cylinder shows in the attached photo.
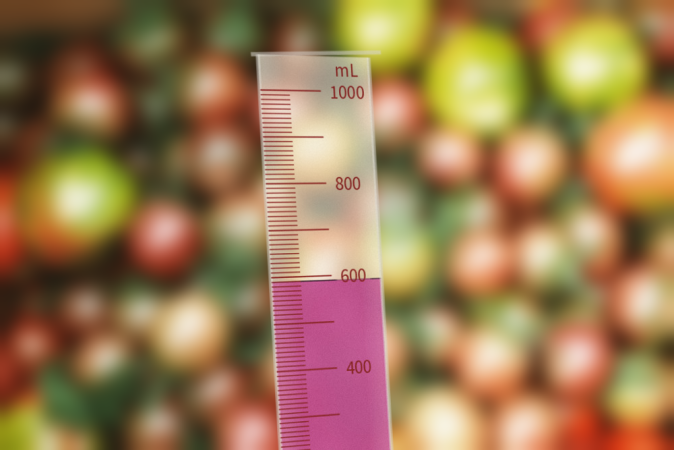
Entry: 590 mL
